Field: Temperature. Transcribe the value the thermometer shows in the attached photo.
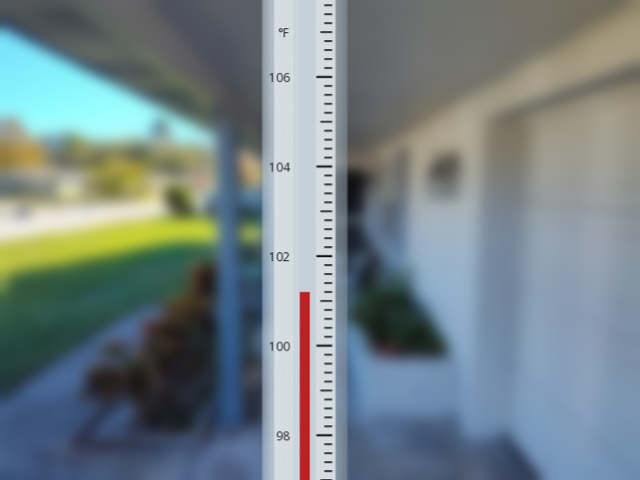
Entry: 101.2 °F
